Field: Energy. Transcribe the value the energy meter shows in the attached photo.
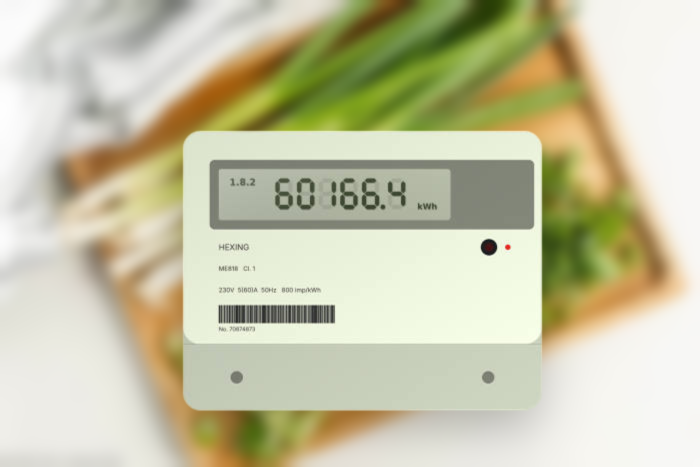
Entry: 60166.4 kWh
